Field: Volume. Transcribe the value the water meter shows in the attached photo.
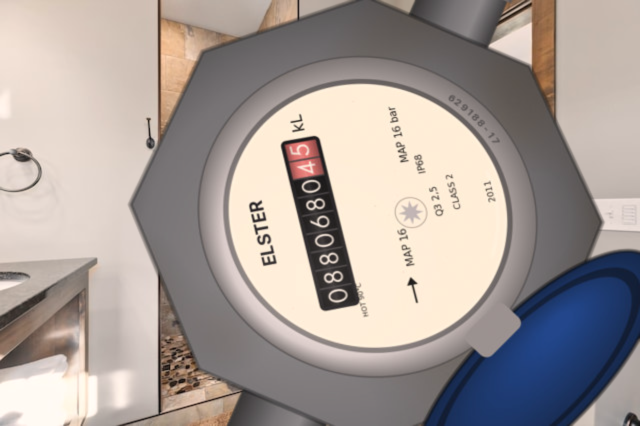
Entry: 880680.45 kL
